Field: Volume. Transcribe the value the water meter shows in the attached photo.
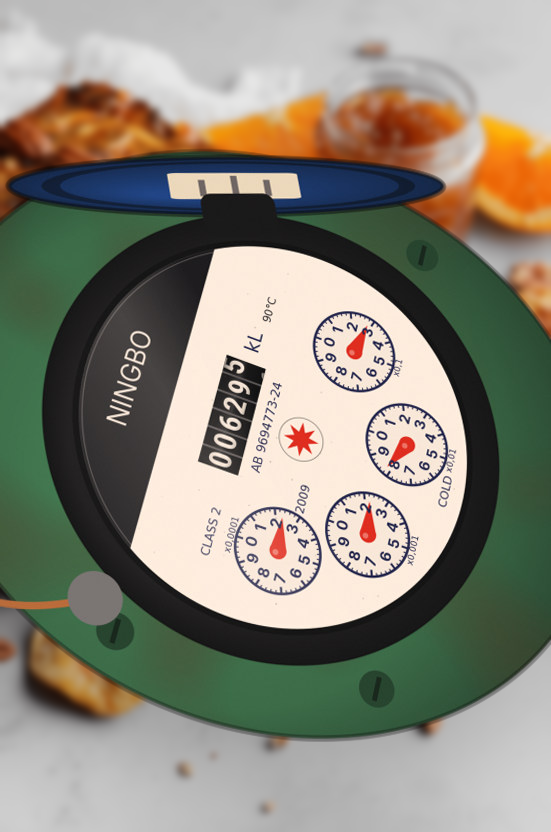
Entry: 6295.2822 kL
